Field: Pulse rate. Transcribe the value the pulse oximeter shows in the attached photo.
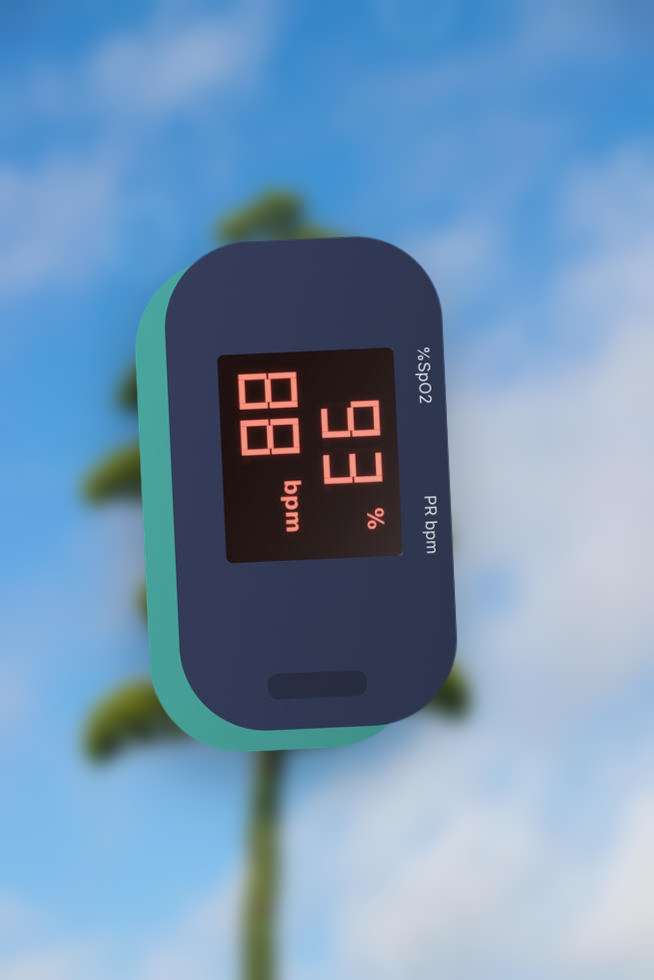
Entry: 88 bpm
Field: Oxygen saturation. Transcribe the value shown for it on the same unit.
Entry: 93 %
